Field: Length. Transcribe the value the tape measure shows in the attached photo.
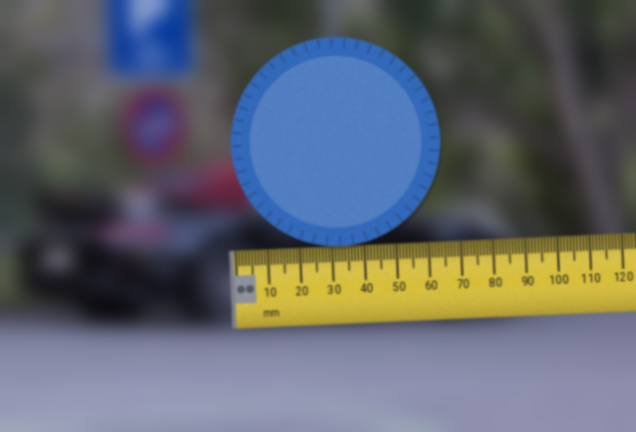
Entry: 65 mm
